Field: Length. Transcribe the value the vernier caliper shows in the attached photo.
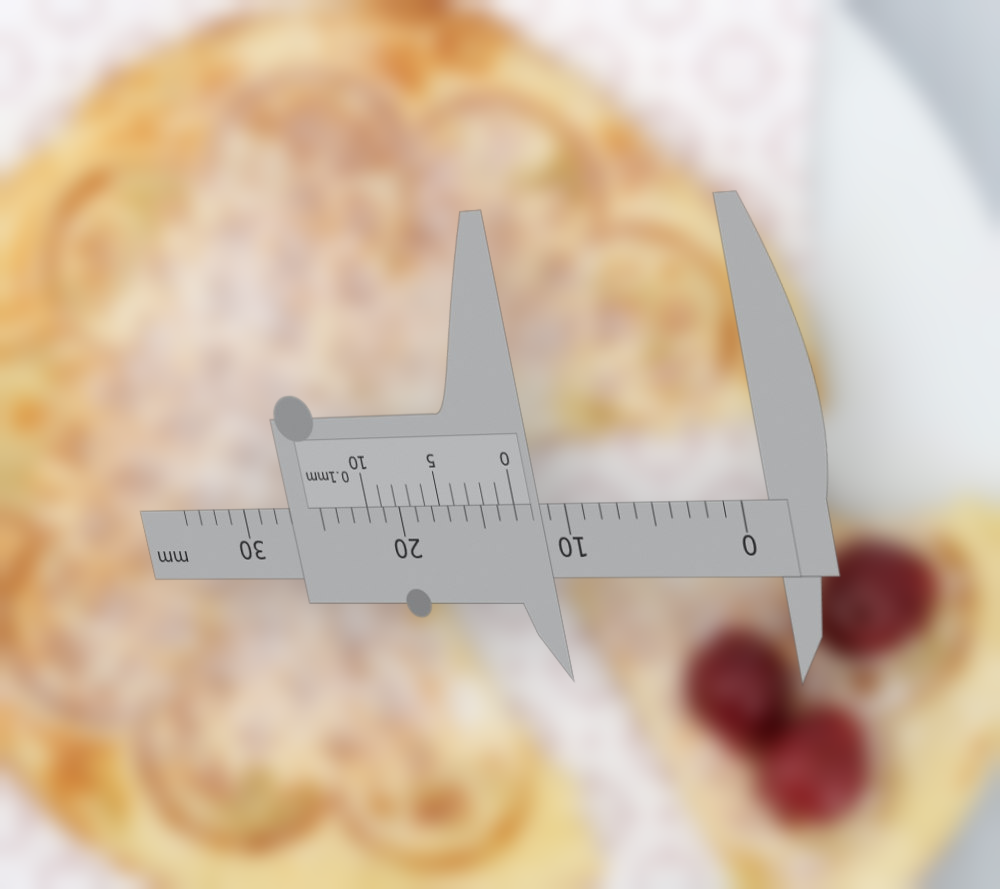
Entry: 13.0 mm
